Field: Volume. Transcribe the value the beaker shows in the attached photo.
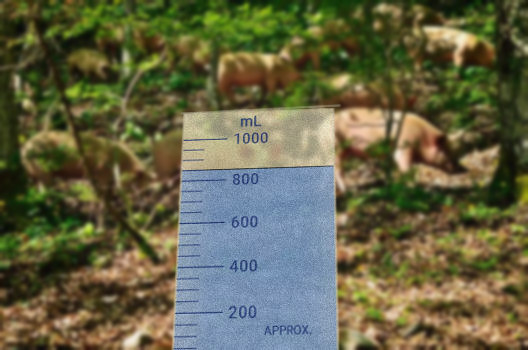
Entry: 850 mL
